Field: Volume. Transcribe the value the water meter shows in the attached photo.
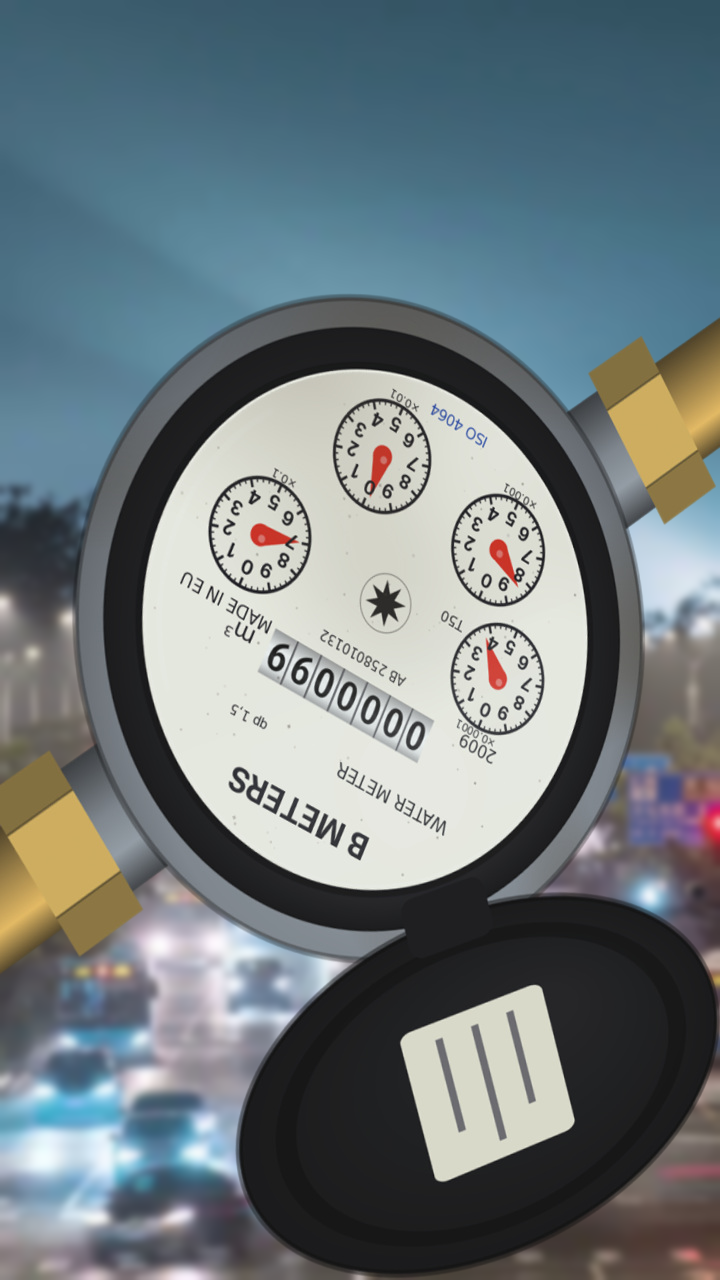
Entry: 99.6983 m³
